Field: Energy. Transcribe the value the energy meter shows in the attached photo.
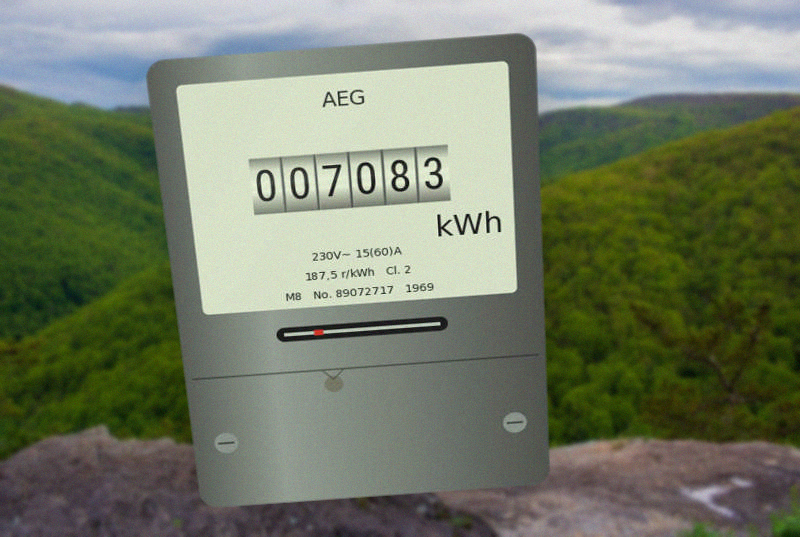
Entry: 7083 kWh
